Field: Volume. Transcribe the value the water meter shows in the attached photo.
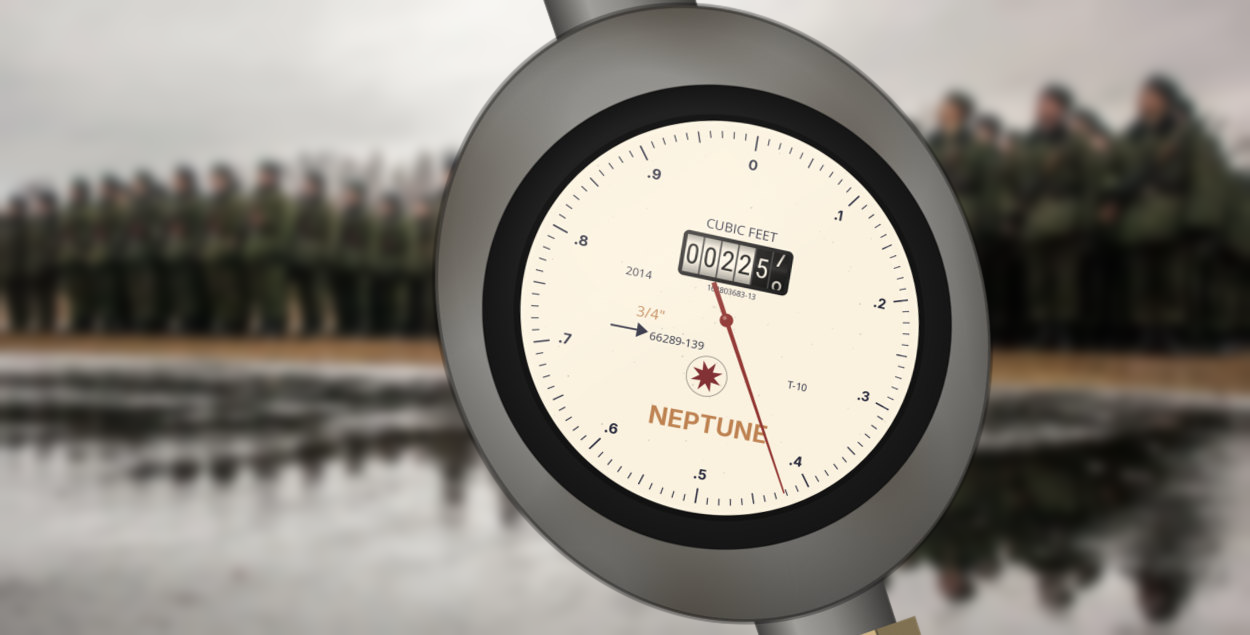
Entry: 2257.42 ft³
